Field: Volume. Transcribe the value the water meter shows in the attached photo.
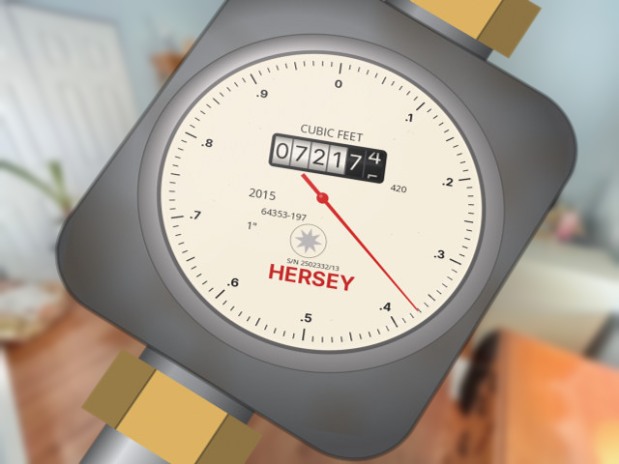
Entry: 72174.37 ft³
